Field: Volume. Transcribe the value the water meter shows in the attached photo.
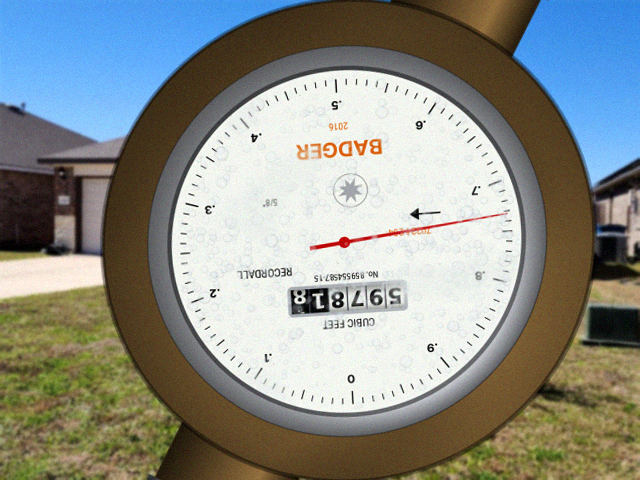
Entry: 597817.73 ft³
